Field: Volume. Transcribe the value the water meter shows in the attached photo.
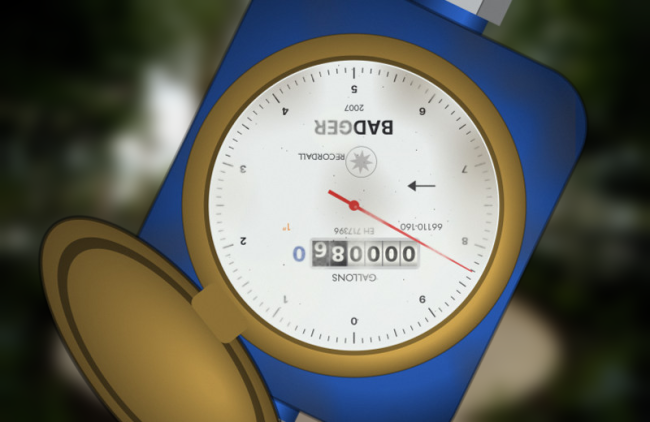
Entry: 858.3 gal
